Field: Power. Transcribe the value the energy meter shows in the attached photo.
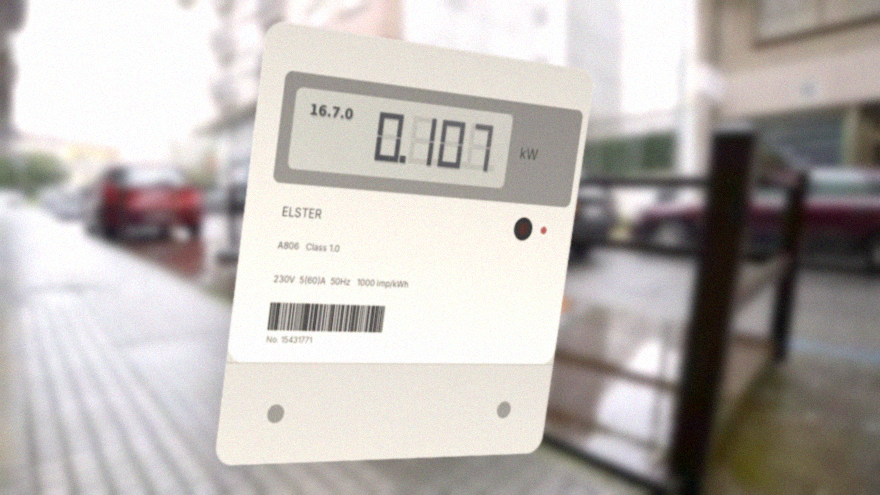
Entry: 0.107 kW
